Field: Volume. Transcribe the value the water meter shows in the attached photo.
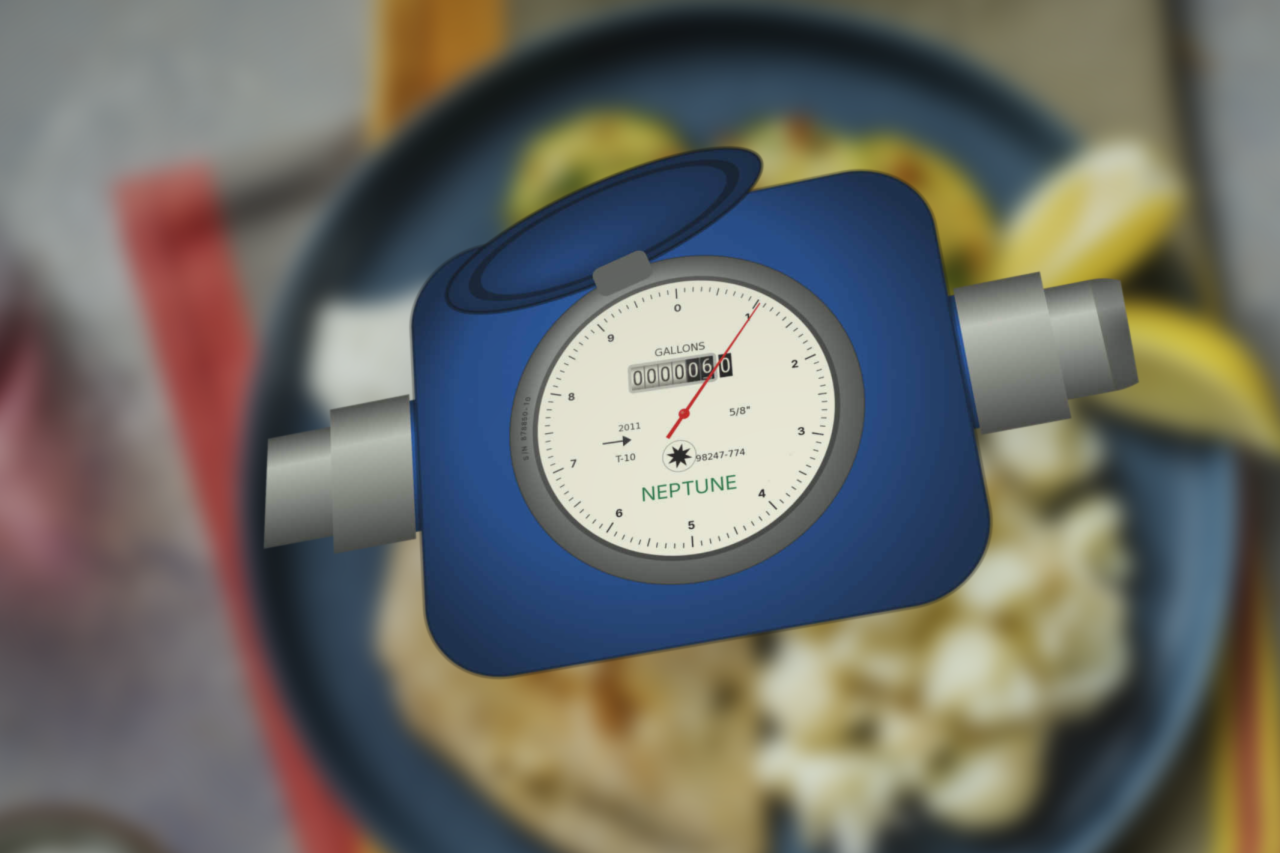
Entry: 61.0 gal
